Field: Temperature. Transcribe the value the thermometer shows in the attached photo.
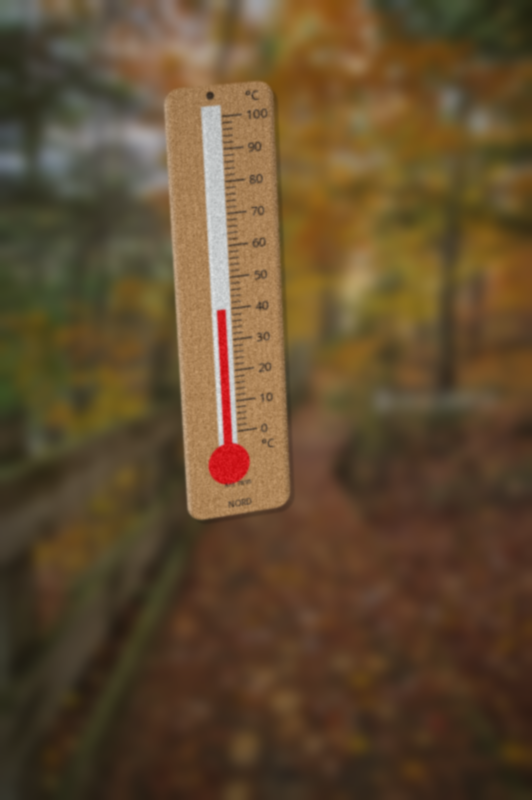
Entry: 40 °C
